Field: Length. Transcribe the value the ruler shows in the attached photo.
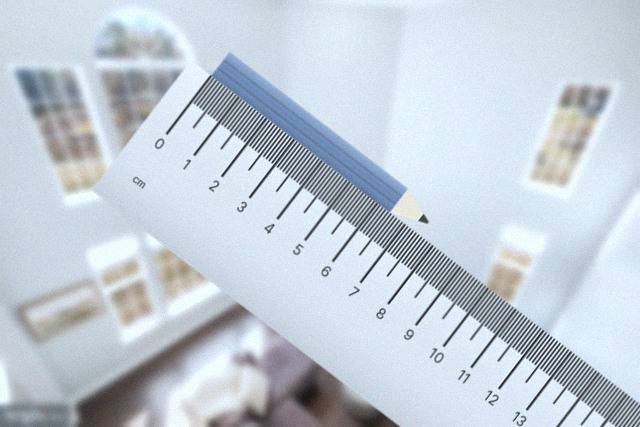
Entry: 7.5 cm
